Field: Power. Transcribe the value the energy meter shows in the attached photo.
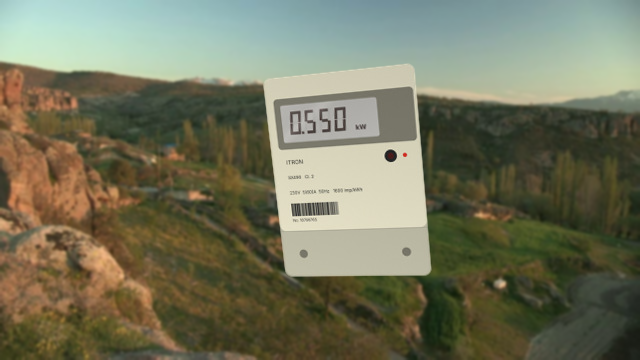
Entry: 0.550 kW
